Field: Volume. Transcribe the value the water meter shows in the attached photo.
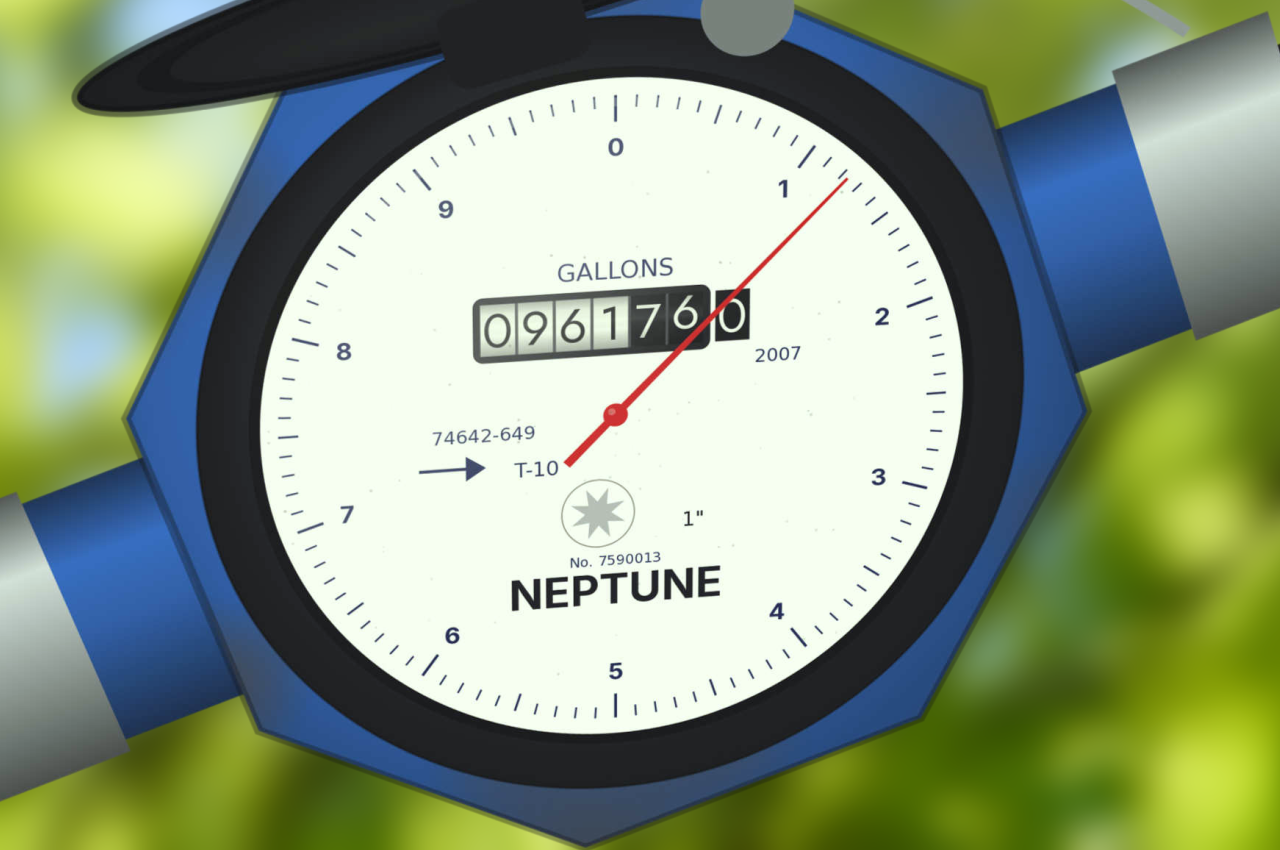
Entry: 961761.2 gal
